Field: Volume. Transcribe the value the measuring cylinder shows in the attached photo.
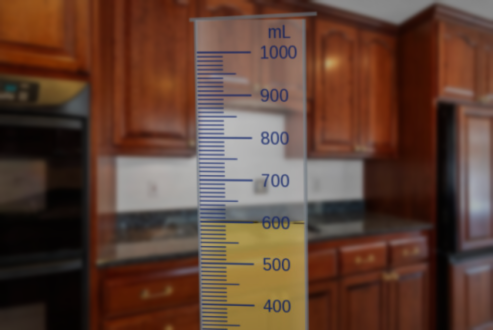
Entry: 600 mL
